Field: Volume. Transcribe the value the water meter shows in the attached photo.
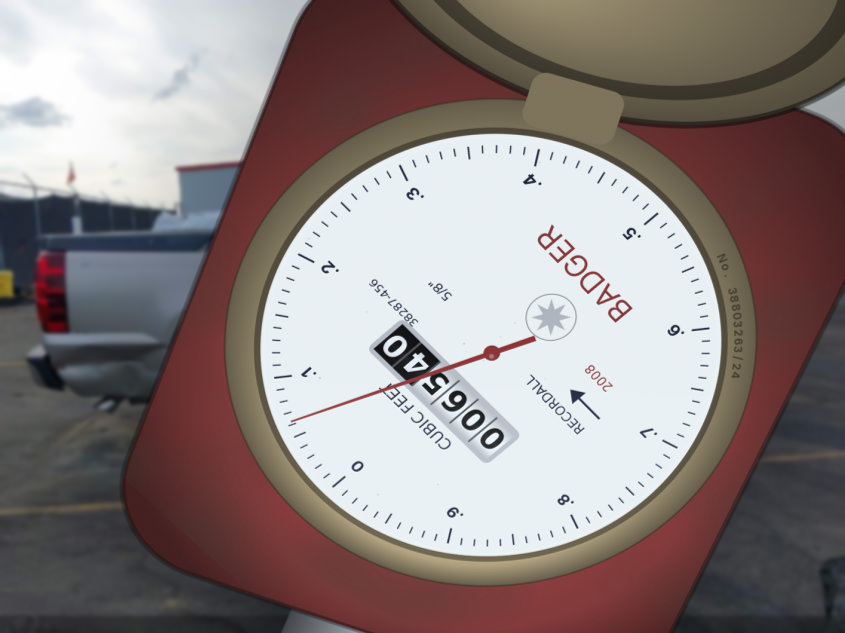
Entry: 6540.06 ft³
